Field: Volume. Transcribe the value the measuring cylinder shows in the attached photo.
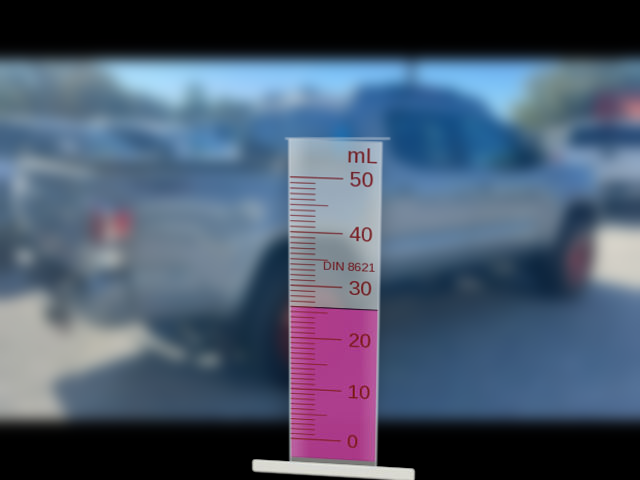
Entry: 26 mL
